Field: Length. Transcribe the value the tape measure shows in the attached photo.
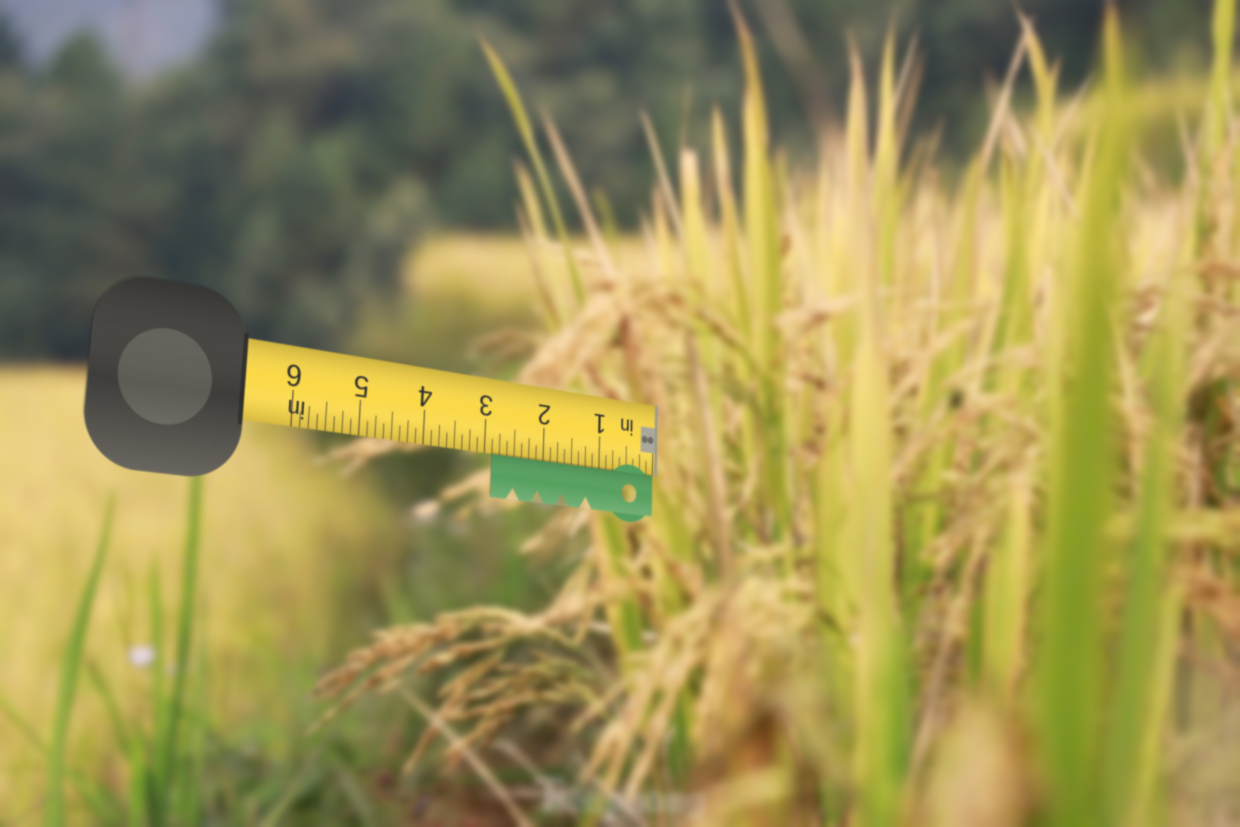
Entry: 2.875 in
